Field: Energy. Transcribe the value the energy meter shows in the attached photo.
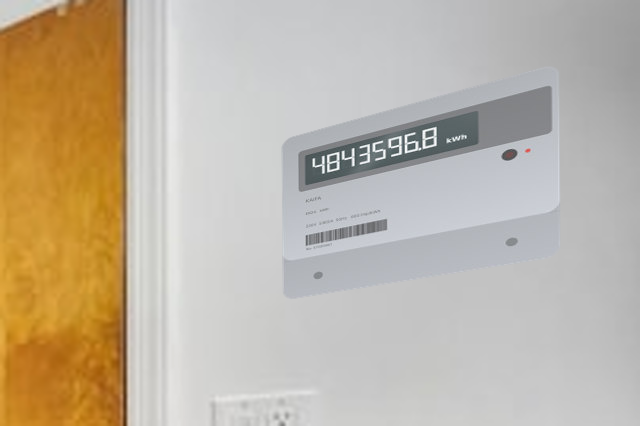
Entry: 4843596.8 kWh
